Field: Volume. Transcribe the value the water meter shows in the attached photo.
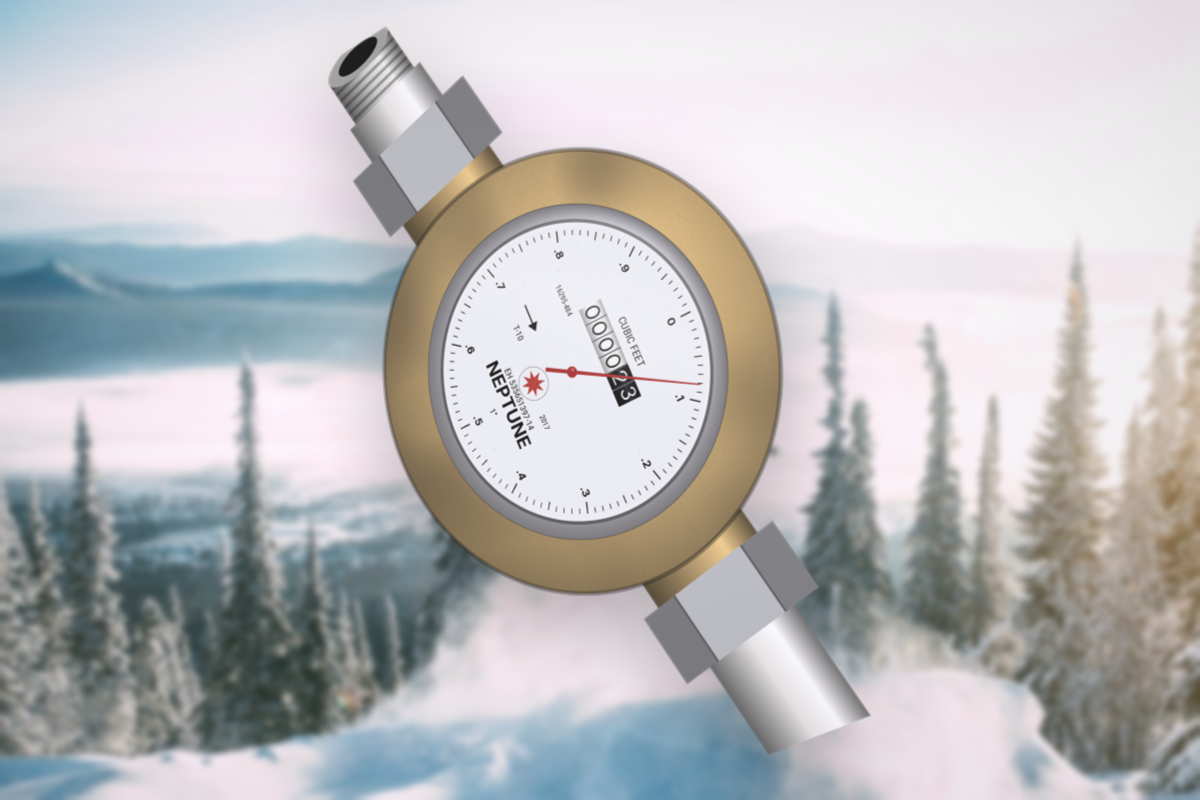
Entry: 23.08 ft³
